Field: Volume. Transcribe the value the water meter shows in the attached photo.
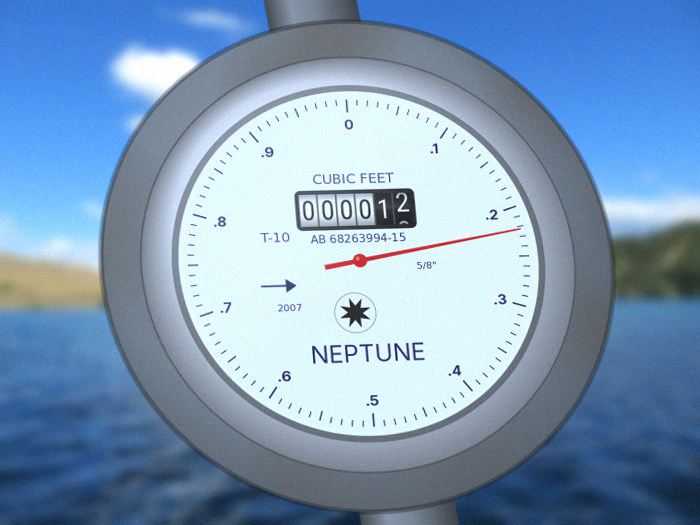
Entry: 12.22 ft³
